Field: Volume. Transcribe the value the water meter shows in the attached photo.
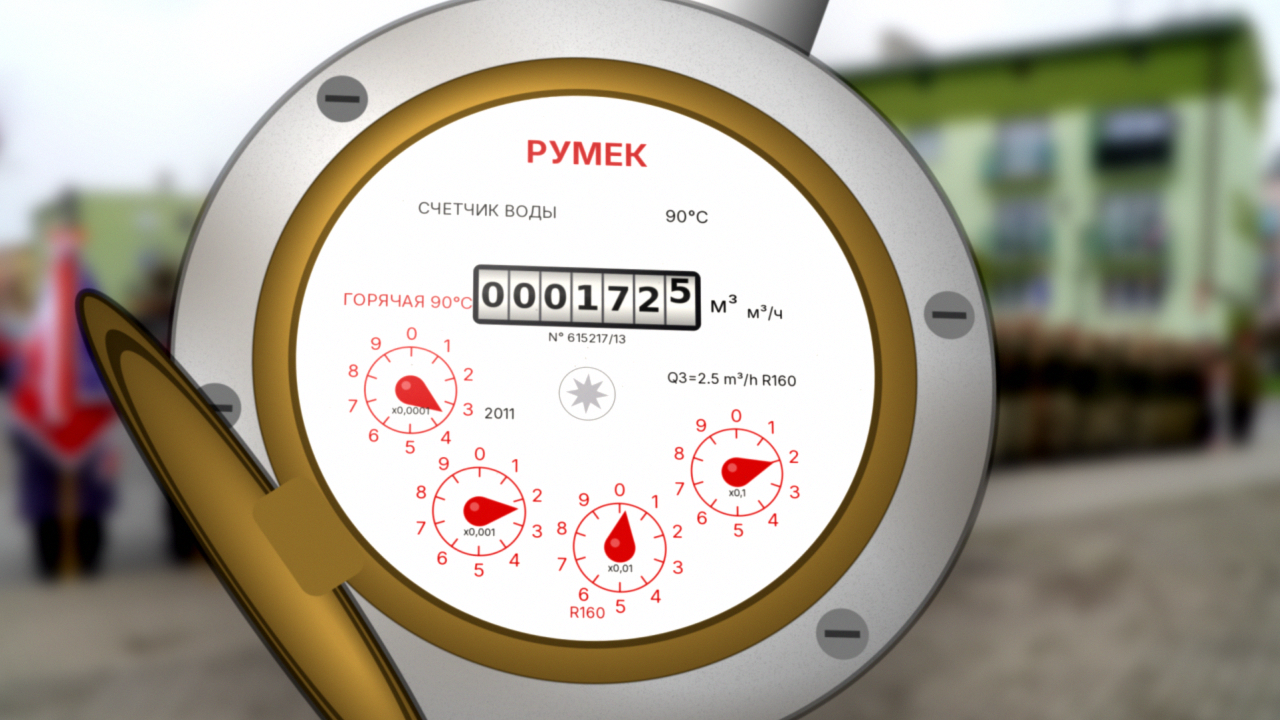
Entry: 1725.2023 m³
